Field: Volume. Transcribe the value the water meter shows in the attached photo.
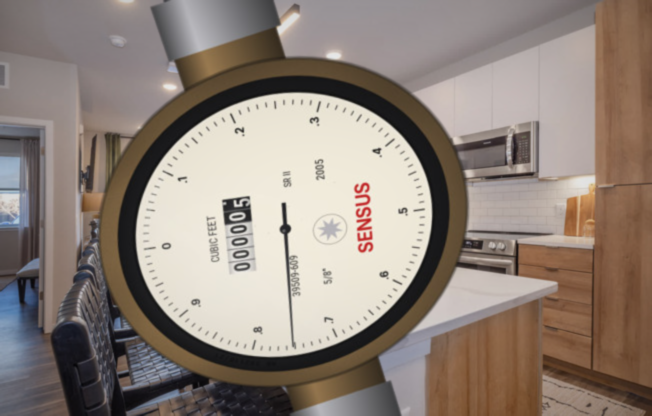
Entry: 4.75 ft³
